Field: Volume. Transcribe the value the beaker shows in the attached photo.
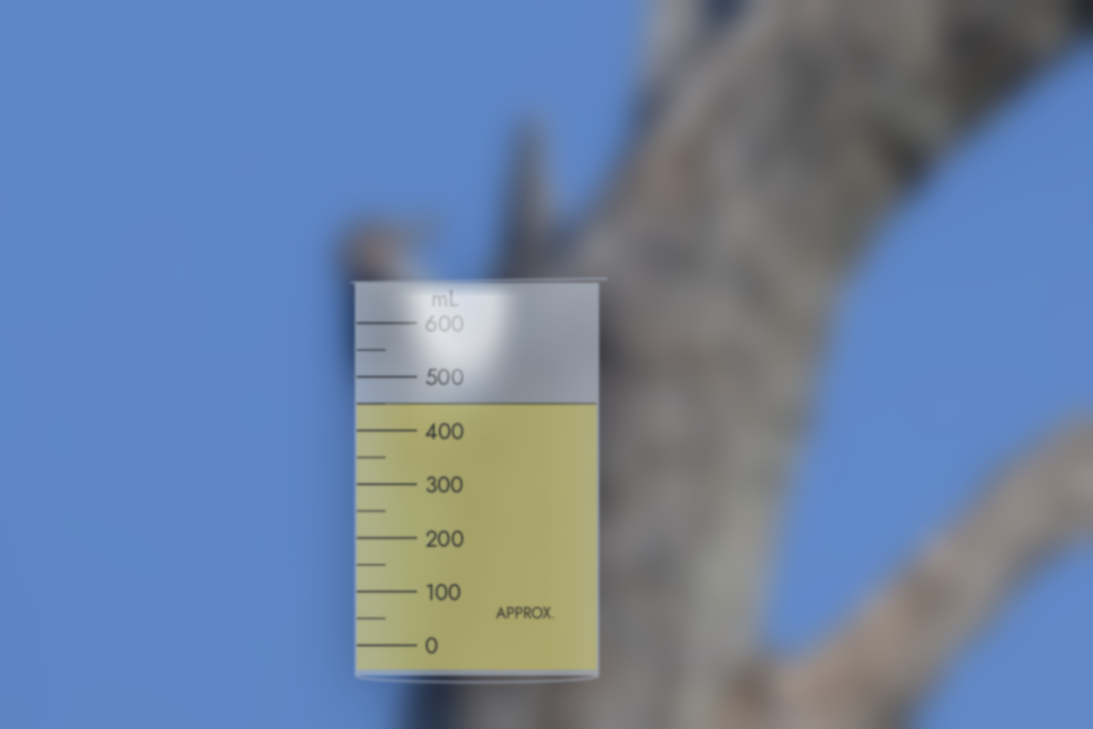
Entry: 450 mL
